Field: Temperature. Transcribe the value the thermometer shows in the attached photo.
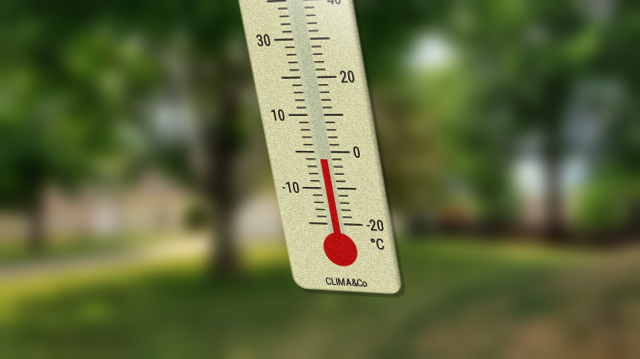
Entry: -2 °C
